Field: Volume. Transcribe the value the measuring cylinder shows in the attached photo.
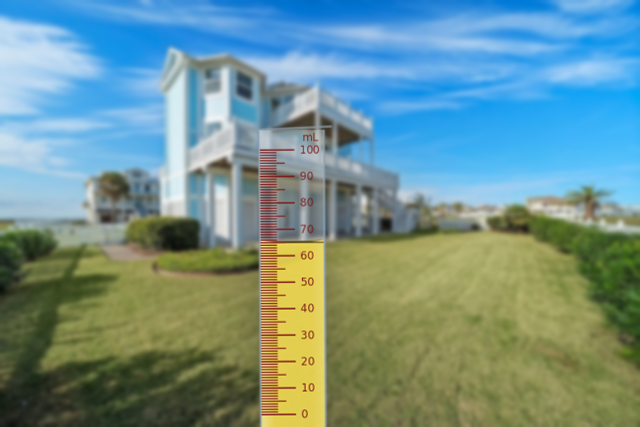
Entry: 65 mL
